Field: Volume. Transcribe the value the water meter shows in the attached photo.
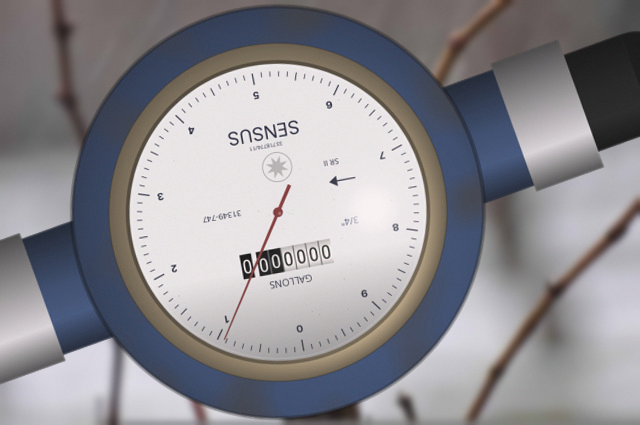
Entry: 0.9 gal
